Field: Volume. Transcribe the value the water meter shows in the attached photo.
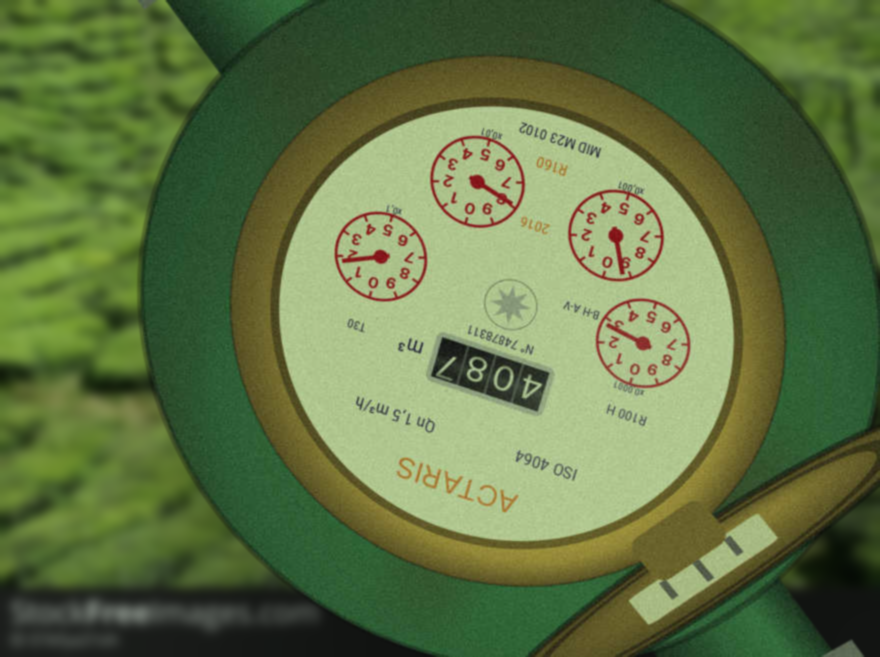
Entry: 4087.1792 m³
